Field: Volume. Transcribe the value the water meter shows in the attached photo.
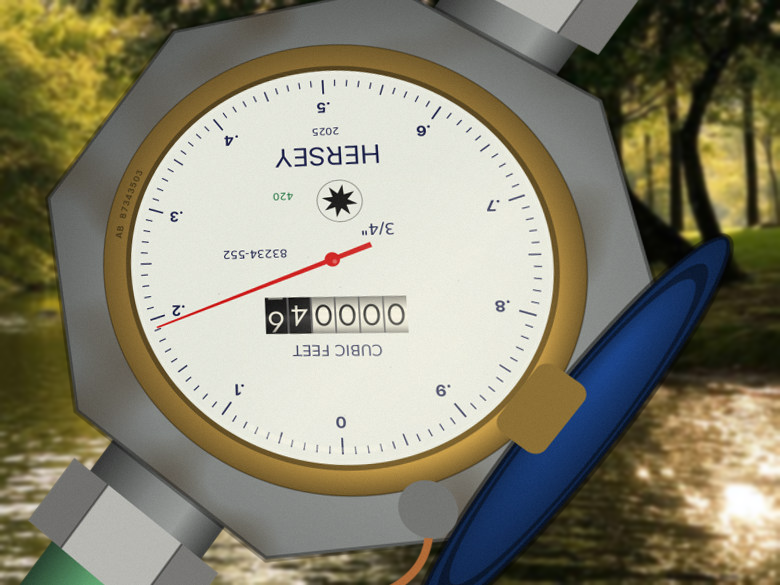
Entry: 46.19 ft³
